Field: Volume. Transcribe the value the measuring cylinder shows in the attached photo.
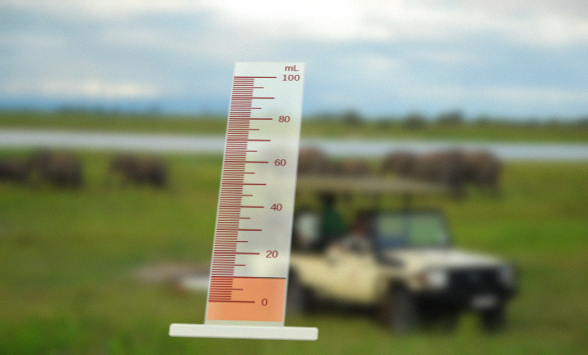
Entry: 10 mL
